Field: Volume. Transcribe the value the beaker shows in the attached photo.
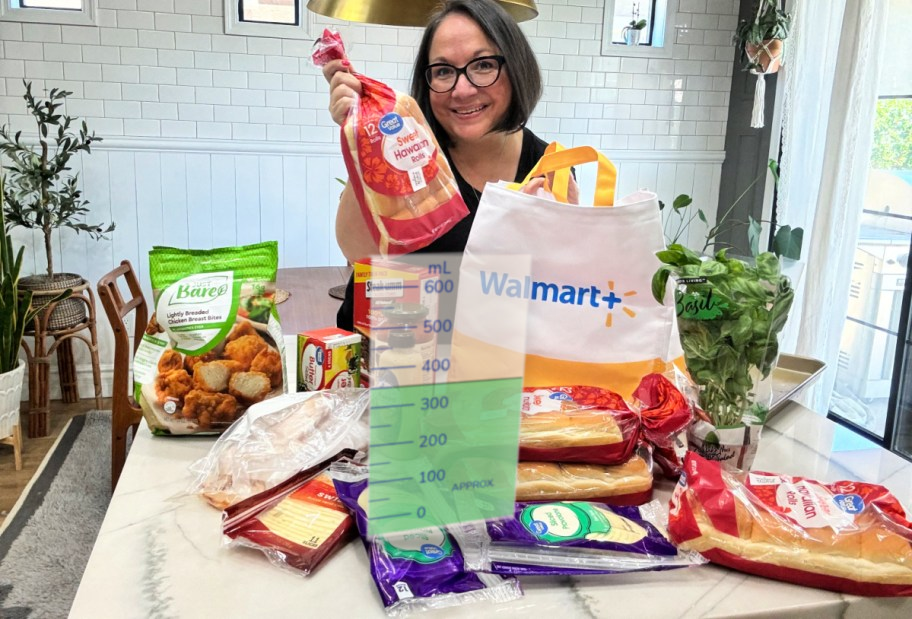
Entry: 350 mL
